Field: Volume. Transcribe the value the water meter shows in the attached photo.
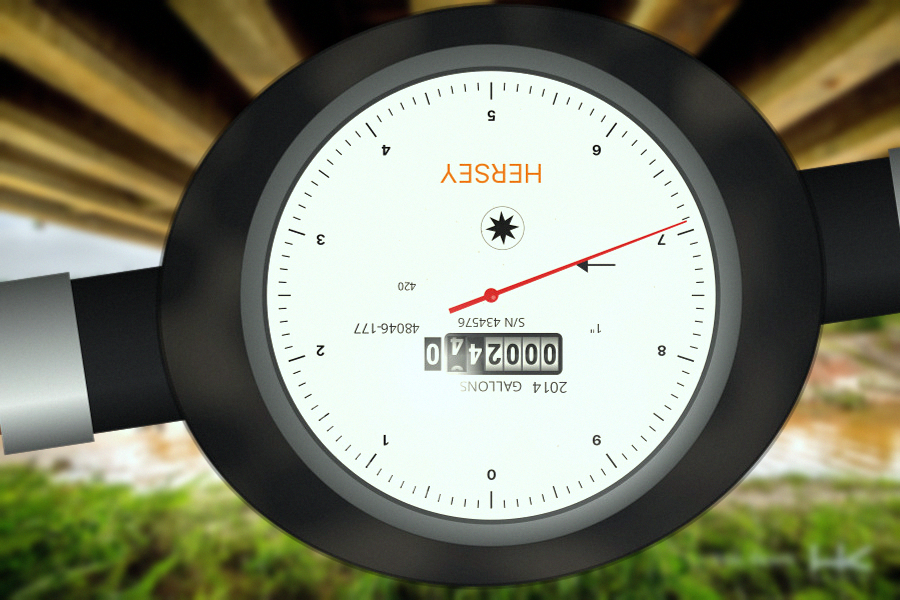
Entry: 2436.9 gal
